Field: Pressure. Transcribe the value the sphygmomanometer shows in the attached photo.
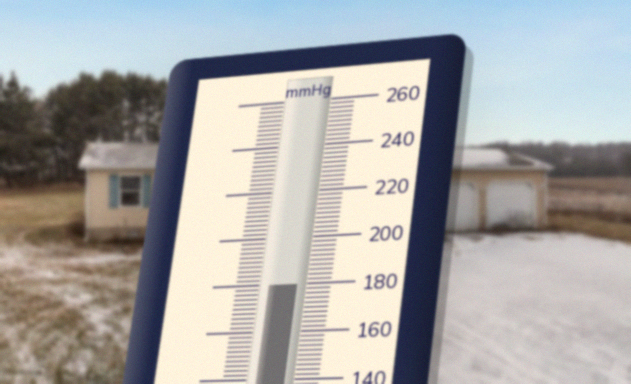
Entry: 180 mmHg
